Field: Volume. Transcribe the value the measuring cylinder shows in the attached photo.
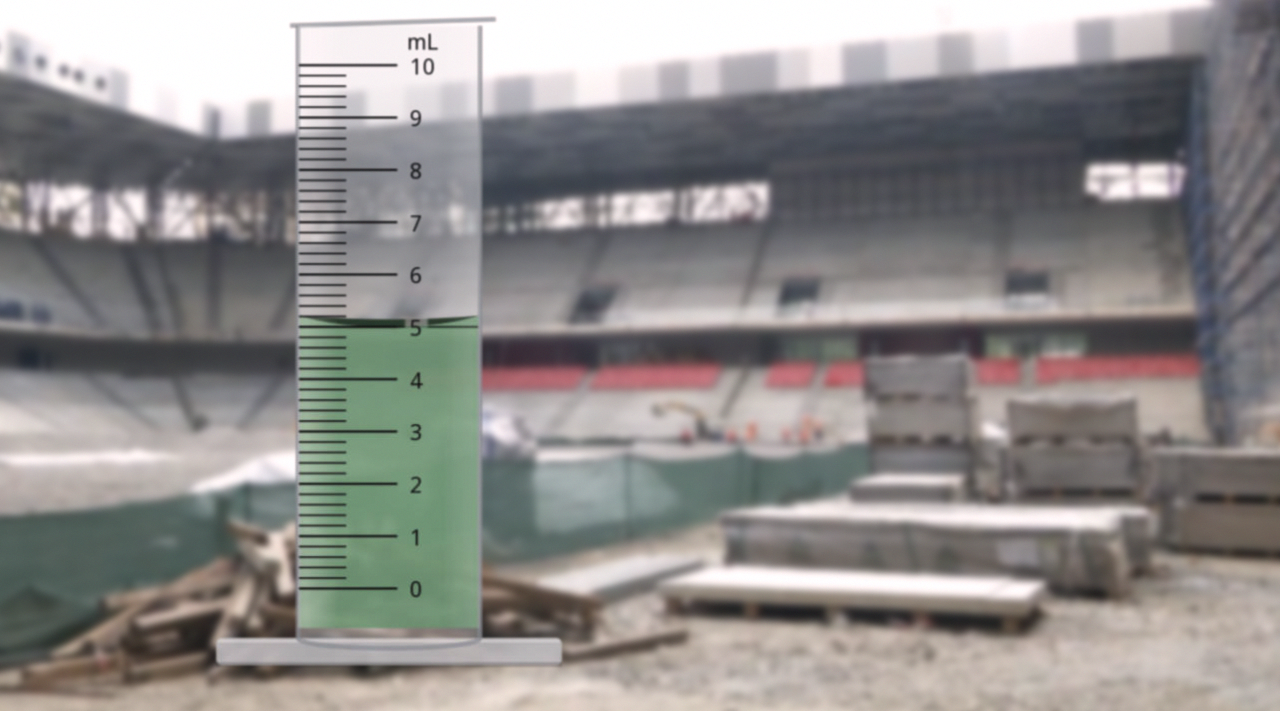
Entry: 5 mL
